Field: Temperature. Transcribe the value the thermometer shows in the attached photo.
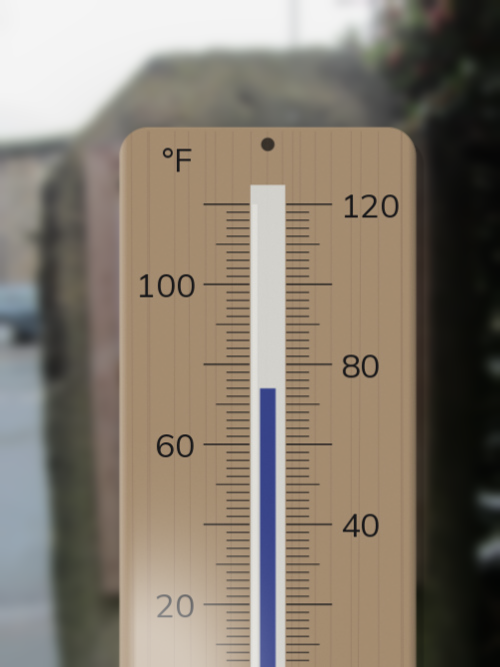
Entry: 74 °F
